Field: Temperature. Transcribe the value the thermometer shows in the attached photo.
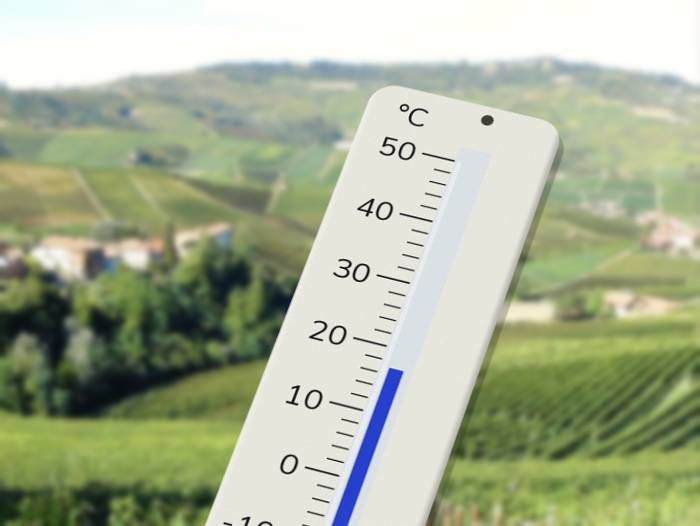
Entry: 17 °C
